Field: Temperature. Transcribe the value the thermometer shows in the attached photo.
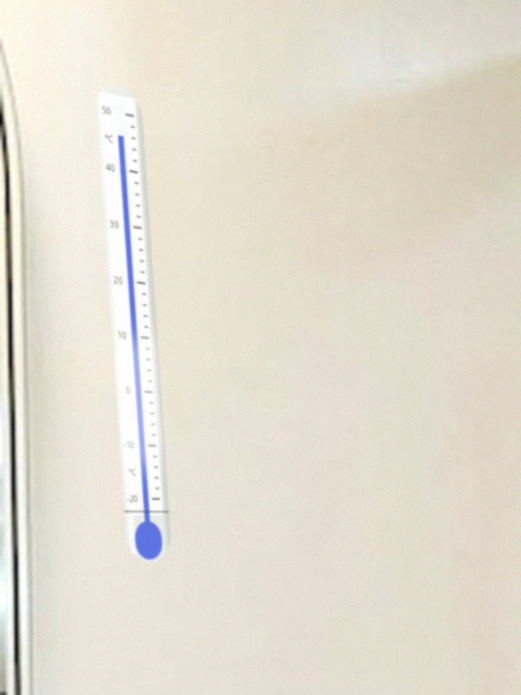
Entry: 46 °C
